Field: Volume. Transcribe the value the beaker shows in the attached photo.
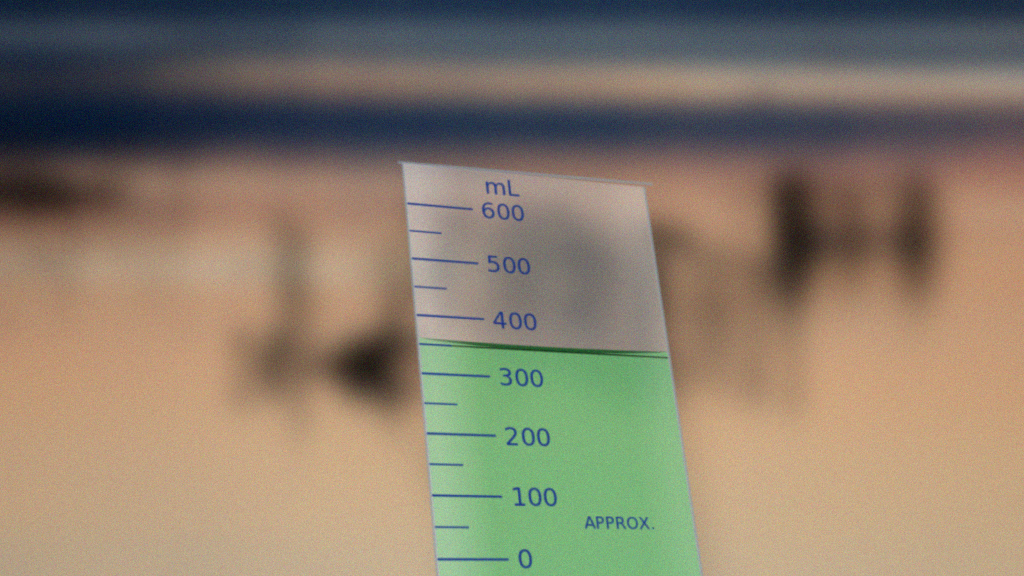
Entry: 350 mL
